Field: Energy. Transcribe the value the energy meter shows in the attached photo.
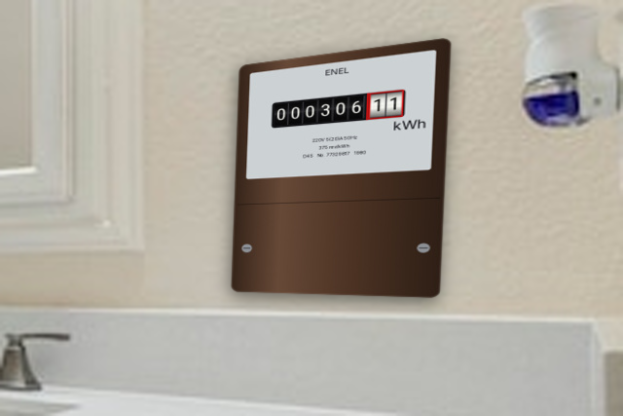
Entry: 306.11 kWh
